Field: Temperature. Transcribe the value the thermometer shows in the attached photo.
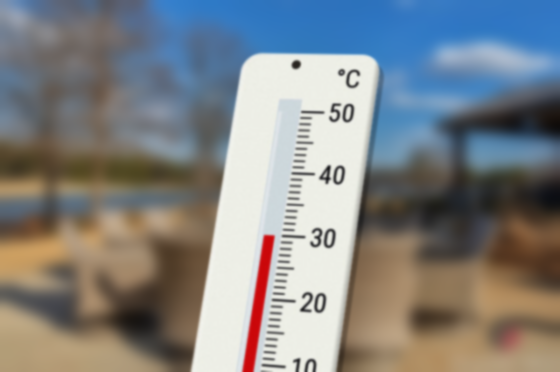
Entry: 30 °C
